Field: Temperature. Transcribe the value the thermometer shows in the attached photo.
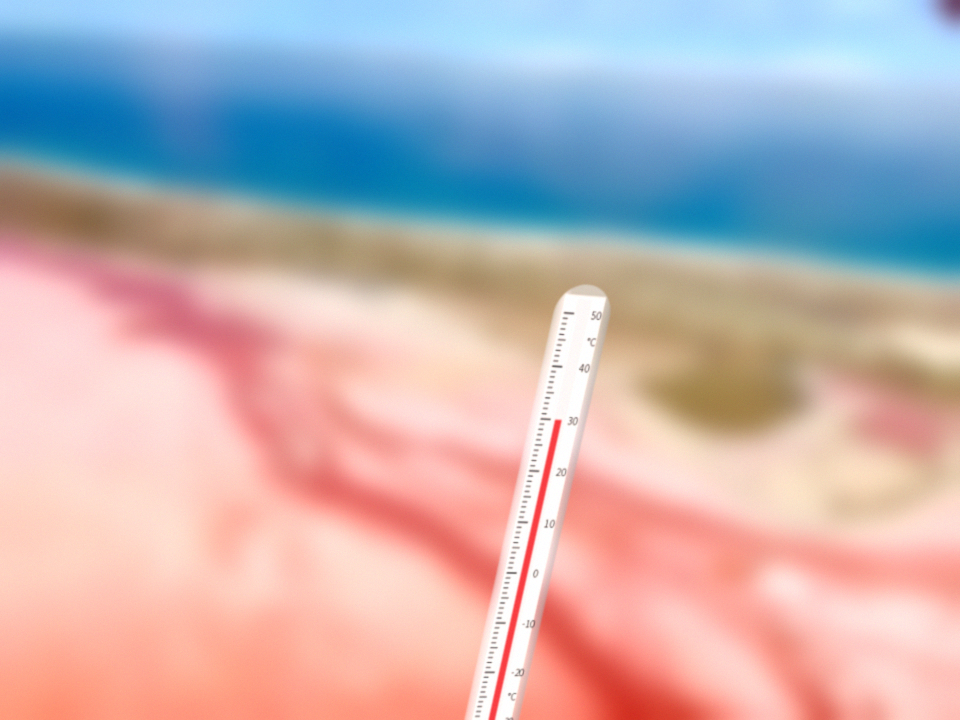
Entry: 30 °C
